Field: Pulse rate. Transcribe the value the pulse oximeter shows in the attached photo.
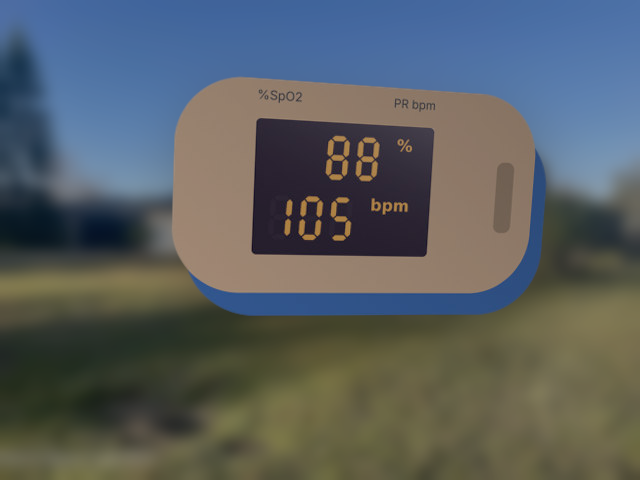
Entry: 105 bpm
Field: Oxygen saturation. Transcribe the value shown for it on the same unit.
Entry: 88 %
